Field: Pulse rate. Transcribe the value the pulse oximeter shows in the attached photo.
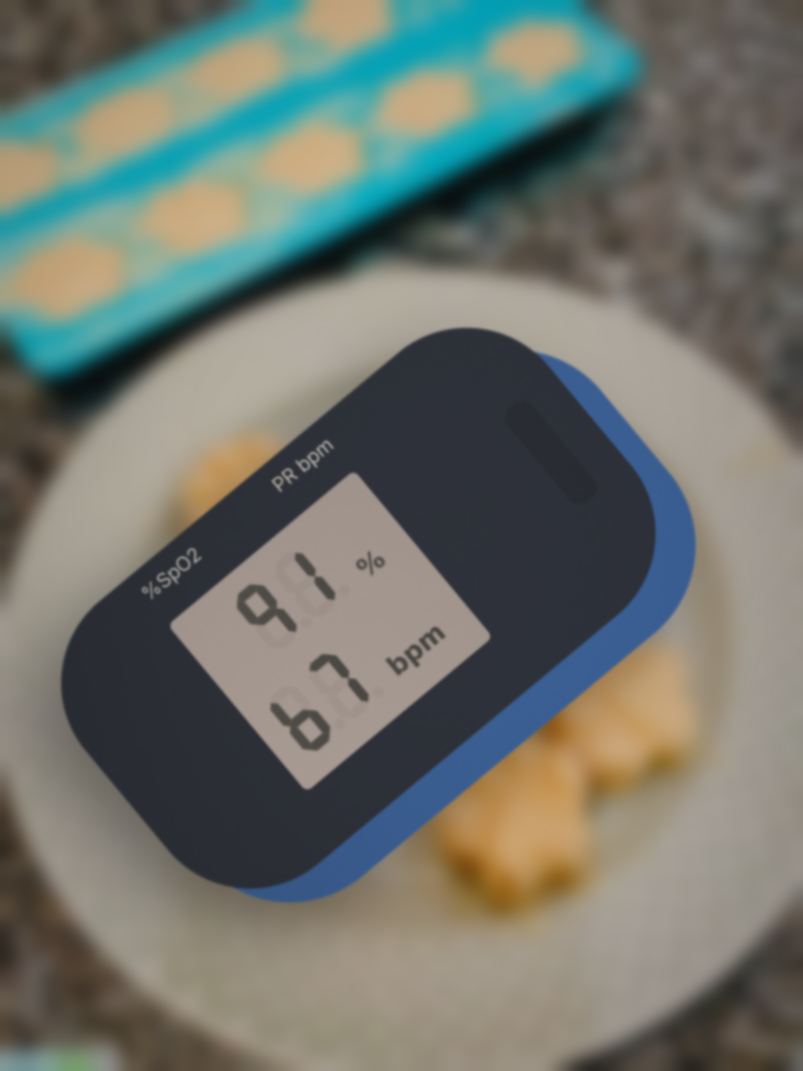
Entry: 67 bpm
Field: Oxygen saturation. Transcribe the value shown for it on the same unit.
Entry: 91 %
